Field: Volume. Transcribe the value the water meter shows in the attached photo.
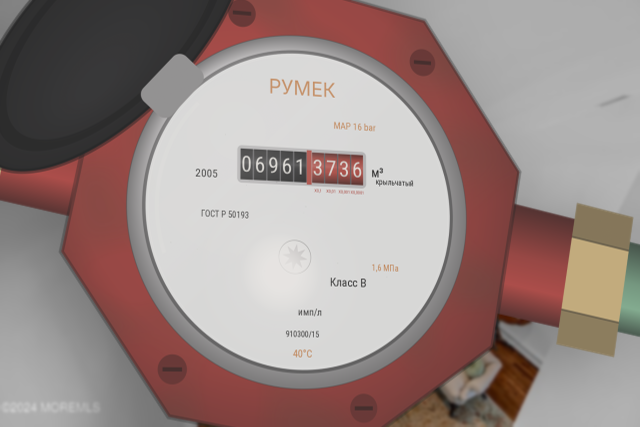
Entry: 6961.3736 m³
